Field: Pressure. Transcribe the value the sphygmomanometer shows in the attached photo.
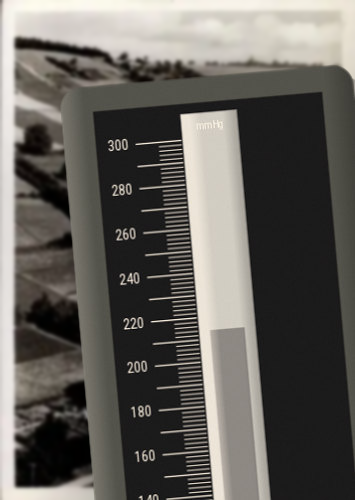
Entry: 214 mmHg
